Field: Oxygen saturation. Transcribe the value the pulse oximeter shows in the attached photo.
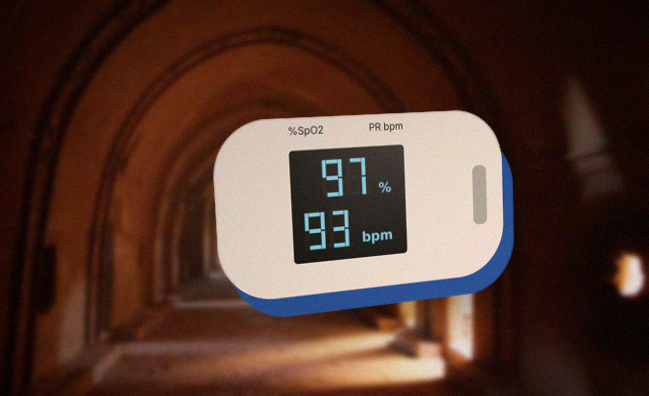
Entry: 97 %
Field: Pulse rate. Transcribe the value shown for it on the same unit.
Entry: 93 bpm
